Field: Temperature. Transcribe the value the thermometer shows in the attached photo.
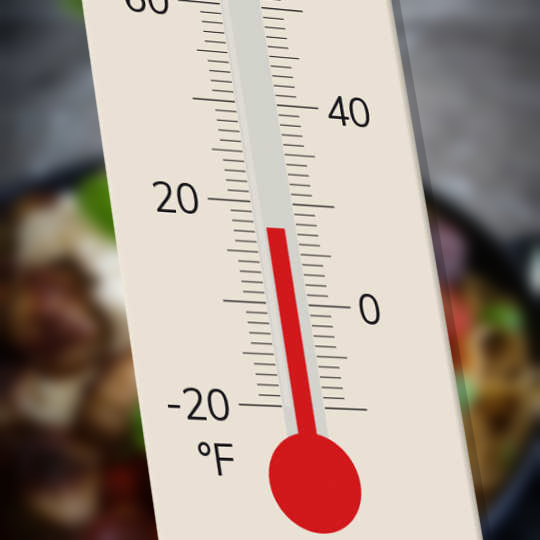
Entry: 15 °F
